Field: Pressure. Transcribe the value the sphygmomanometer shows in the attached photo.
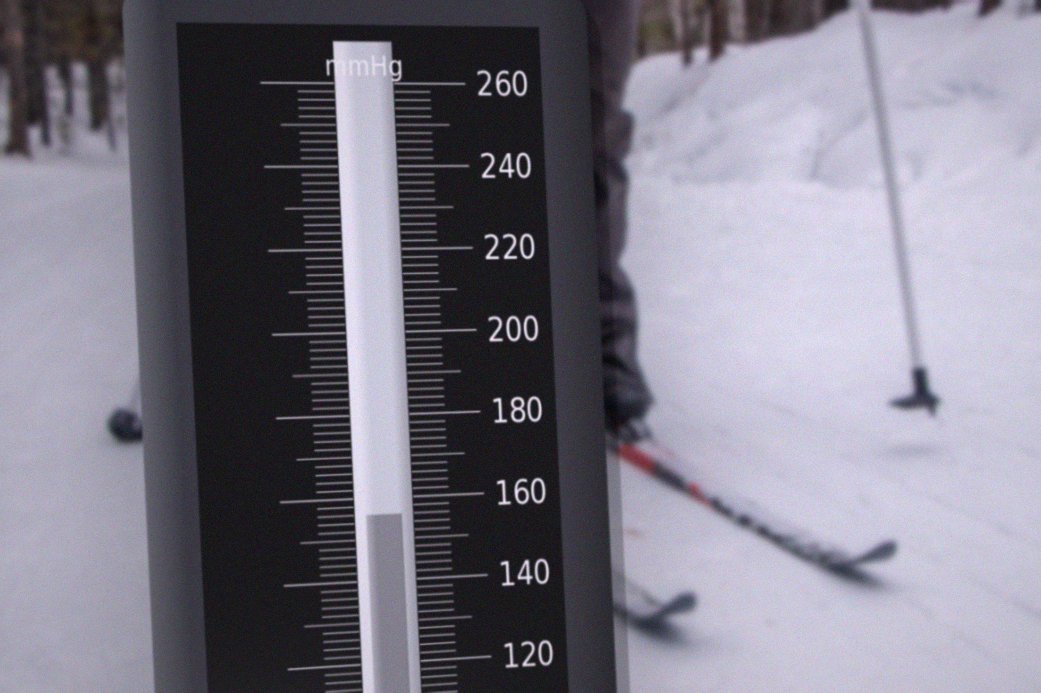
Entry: 156 mmHg
